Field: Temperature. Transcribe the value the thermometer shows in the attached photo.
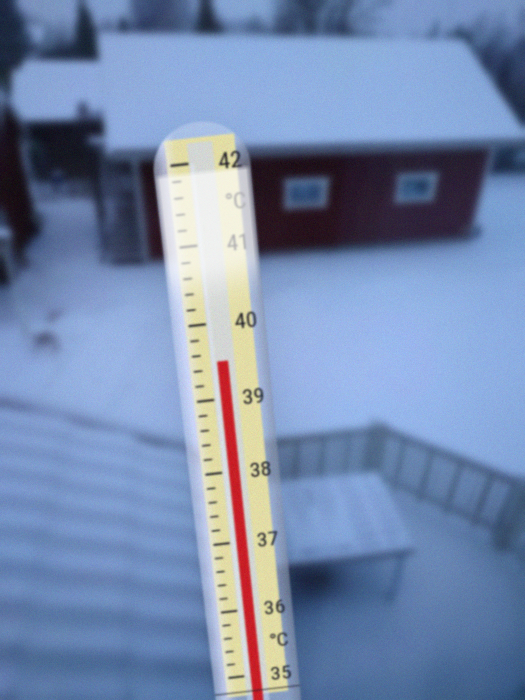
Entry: 39.5 °C
